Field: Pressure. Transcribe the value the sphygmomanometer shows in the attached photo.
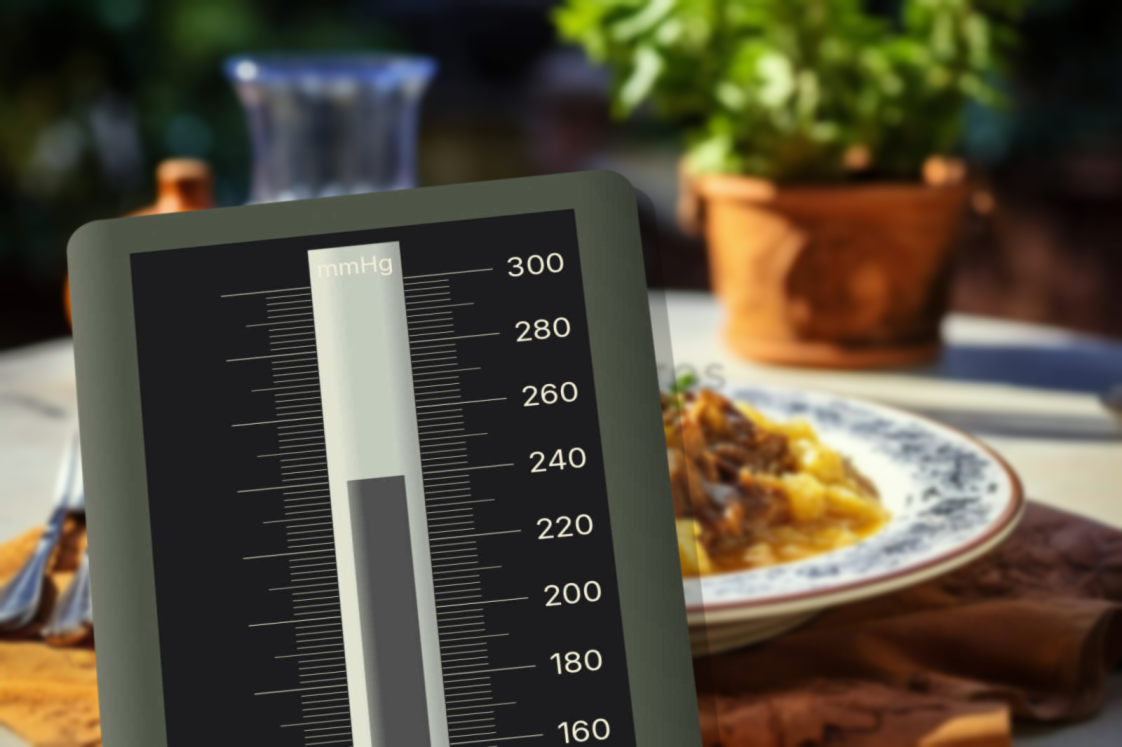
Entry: 240 mmHg
